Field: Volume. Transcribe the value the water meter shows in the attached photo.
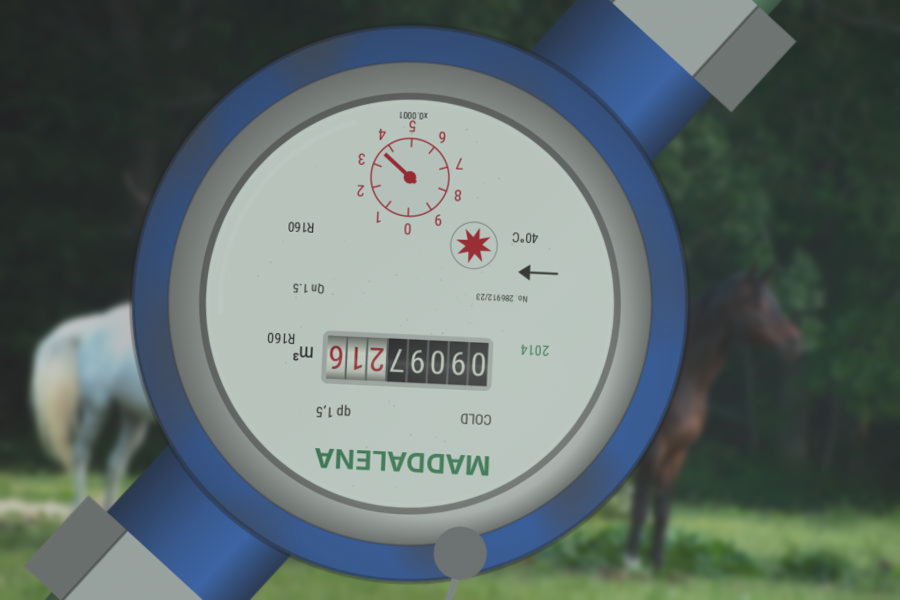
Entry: 9097.2163 m³
